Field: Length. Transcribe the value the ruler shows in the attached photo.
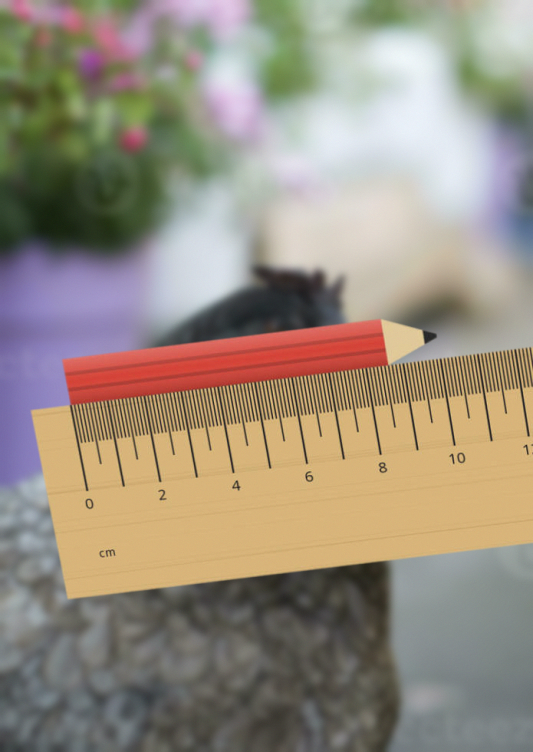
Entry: 10 cm
